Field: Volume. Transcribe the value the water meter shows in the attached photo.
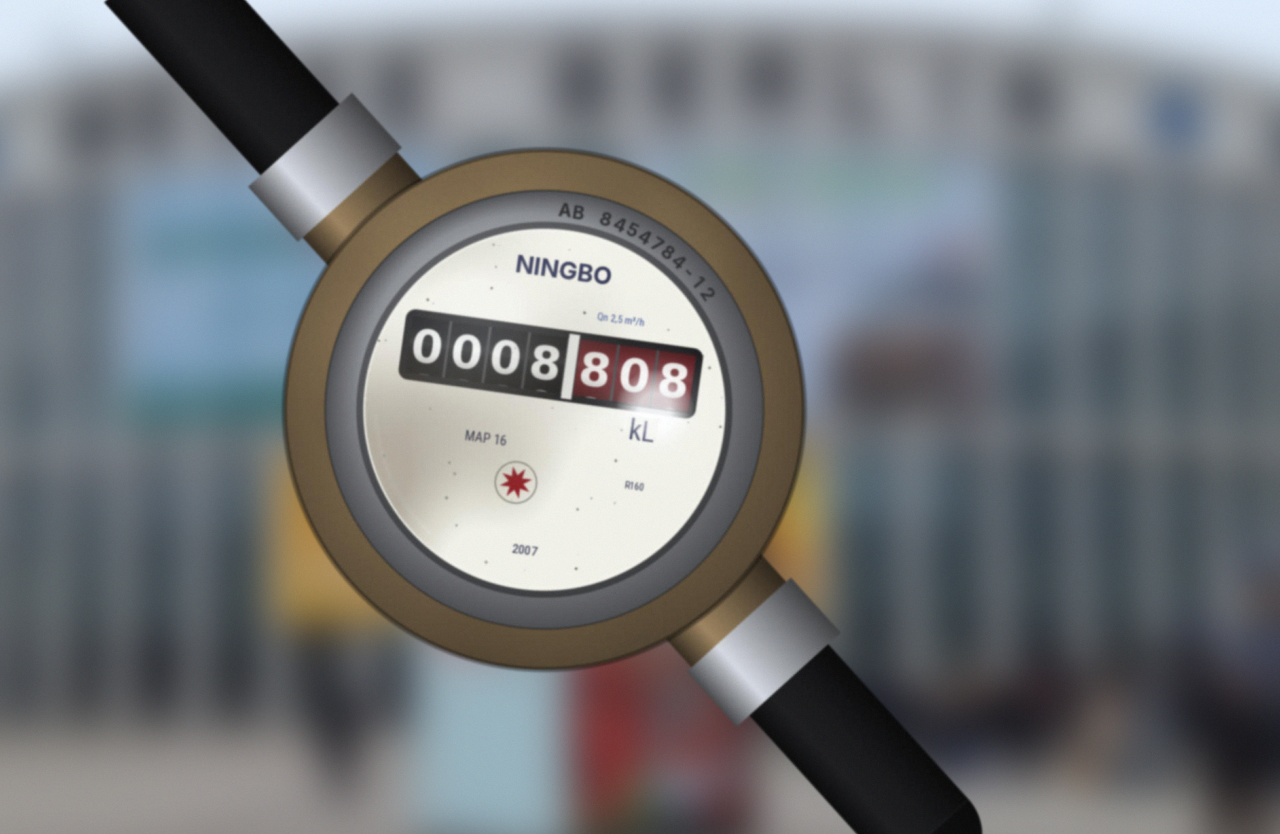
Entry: 8.808 kL
